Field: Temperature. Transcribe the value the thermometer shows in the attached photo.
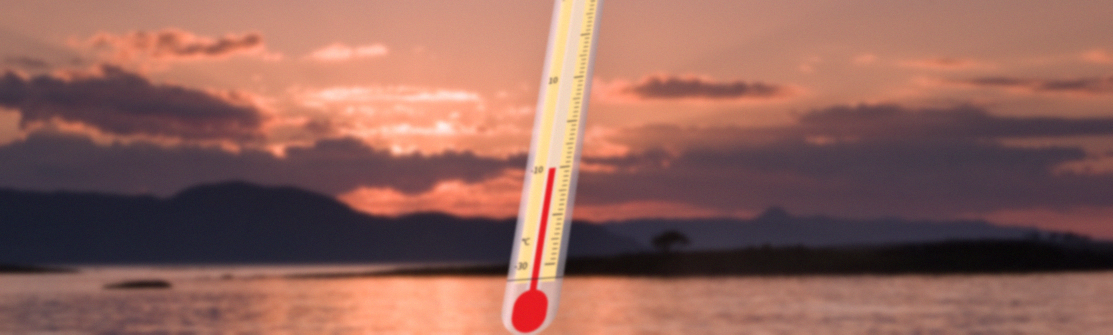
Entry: -10 °C
